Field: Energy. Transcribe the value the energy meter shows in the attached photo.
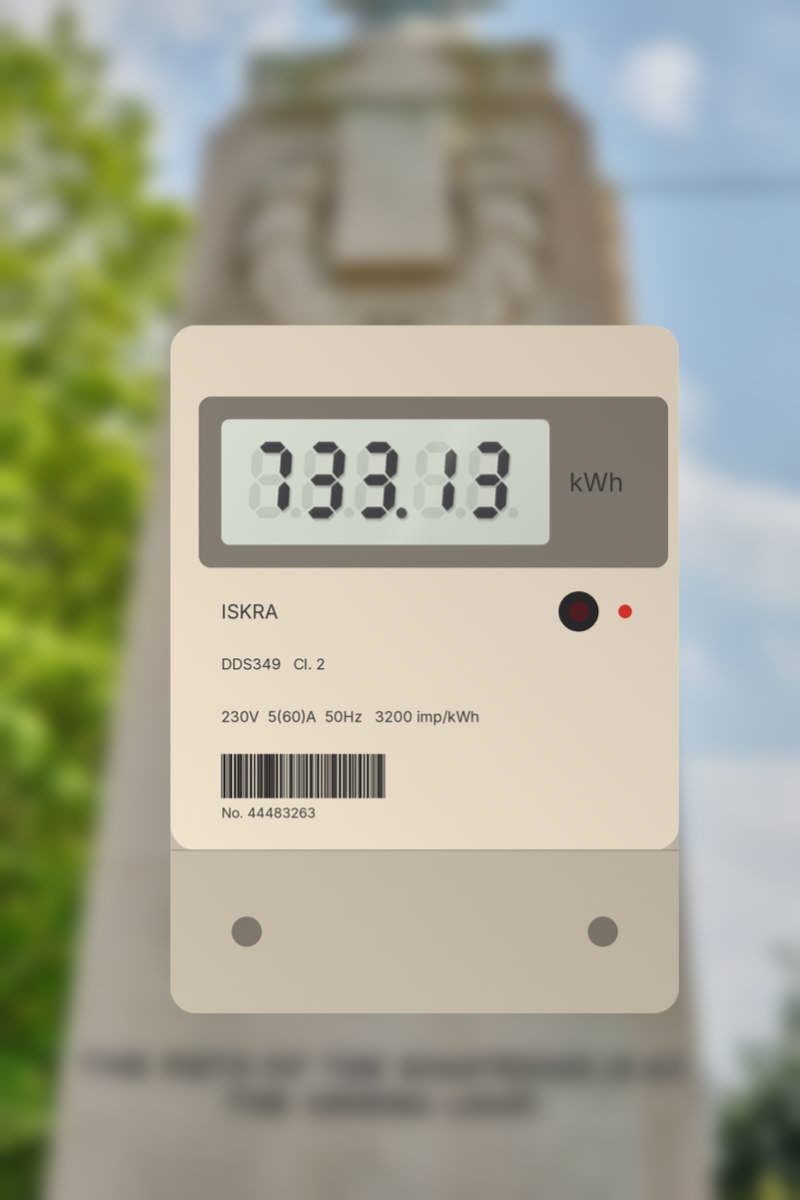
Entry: 733.13 kWh
